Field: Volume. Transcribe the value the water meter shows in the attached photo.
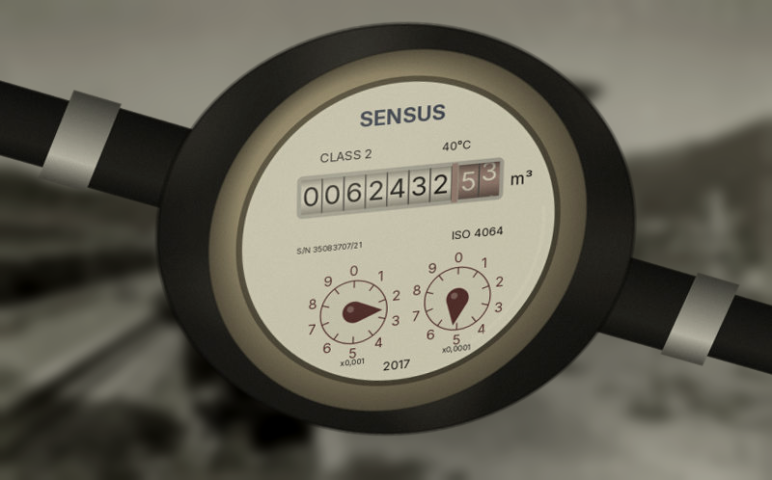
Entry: 62432.5325 m³
